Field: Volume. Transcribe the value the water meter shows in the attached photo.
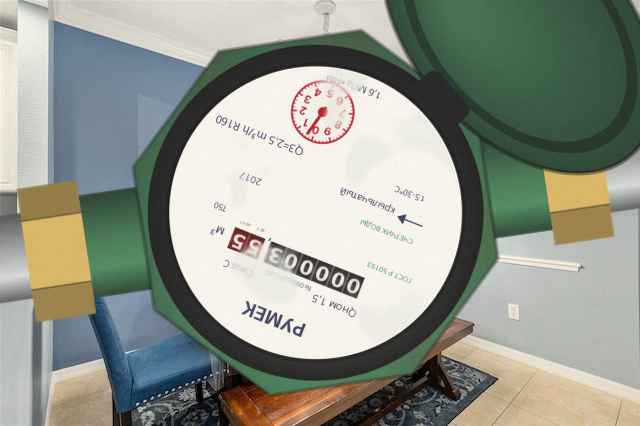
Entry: 3.550 m³
